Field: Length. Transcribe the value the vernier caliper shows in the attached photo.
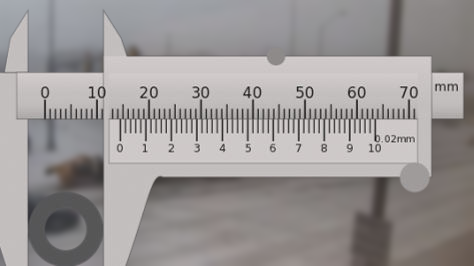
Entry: 14.5 mm
